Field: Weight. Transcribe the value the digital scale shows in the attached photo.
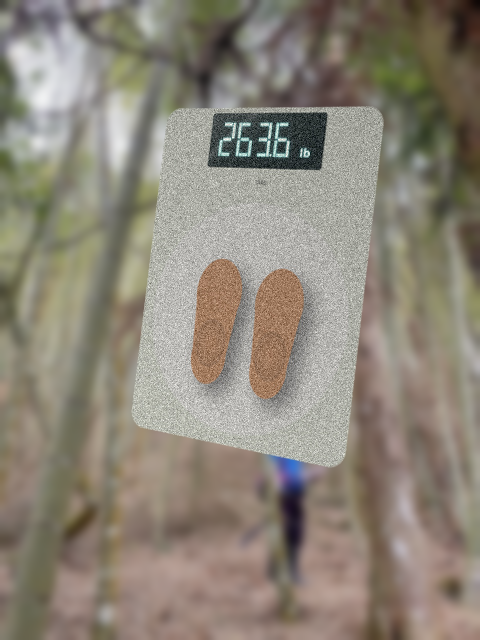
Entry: 263.6 lb
